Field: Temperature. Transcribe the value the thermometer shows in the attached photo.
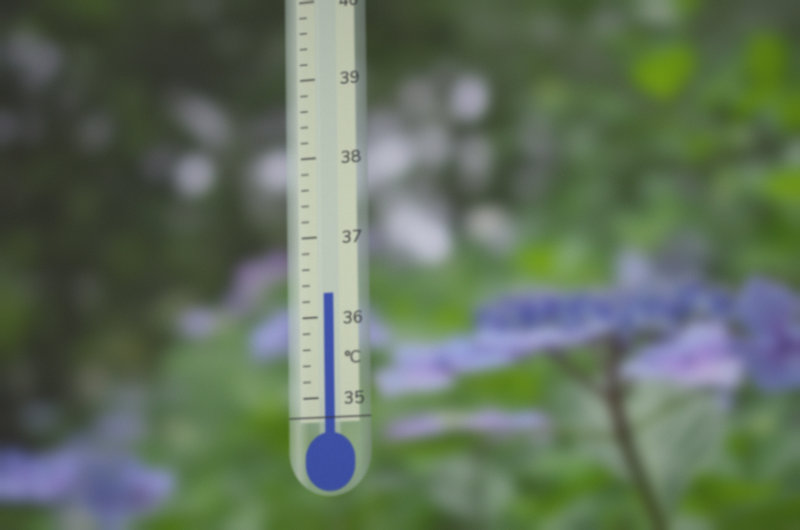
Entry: 36.3 °C
